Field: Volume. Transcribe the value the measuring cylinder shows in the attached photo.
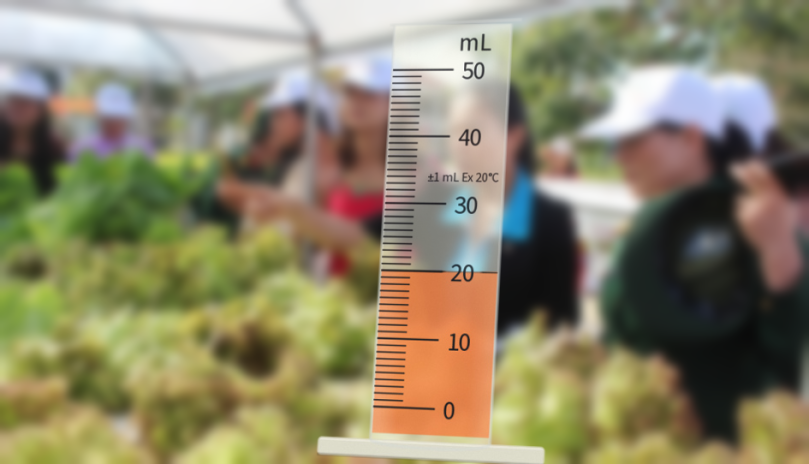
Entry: 20 mL
